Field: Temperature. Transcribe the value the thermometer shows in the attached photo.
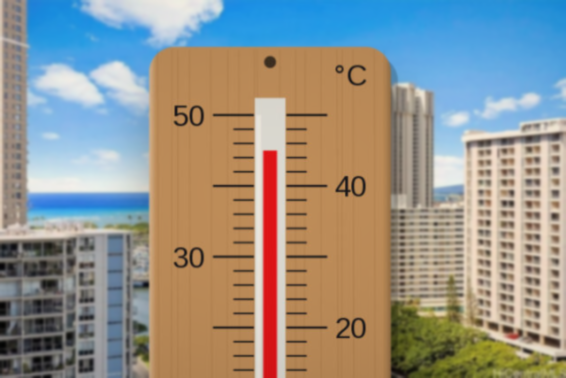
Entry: 45 °C
